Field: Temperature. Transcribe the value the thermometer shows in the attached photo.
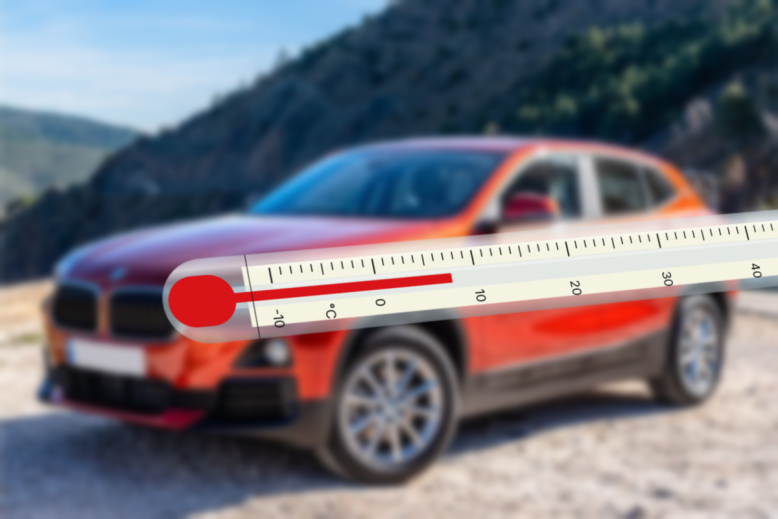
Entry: 7.5 °C
